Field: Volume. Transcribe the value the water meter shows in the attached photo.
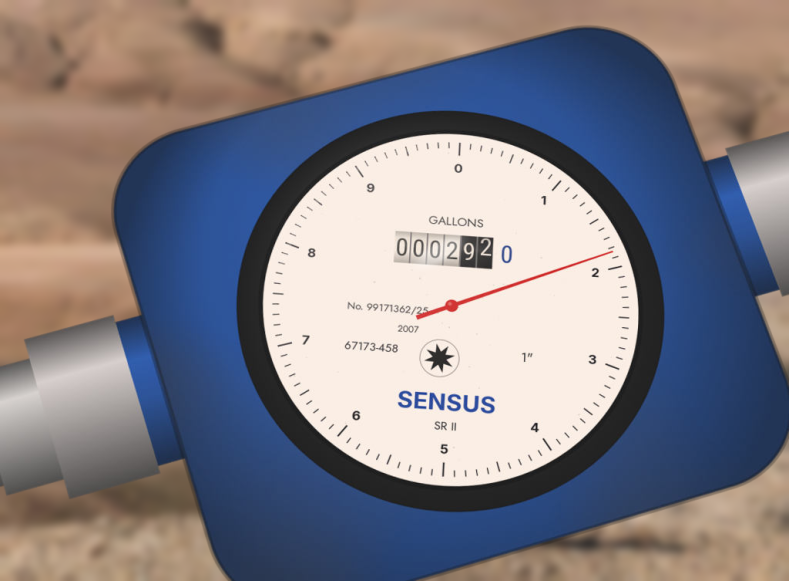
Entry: 2921.8 gal
